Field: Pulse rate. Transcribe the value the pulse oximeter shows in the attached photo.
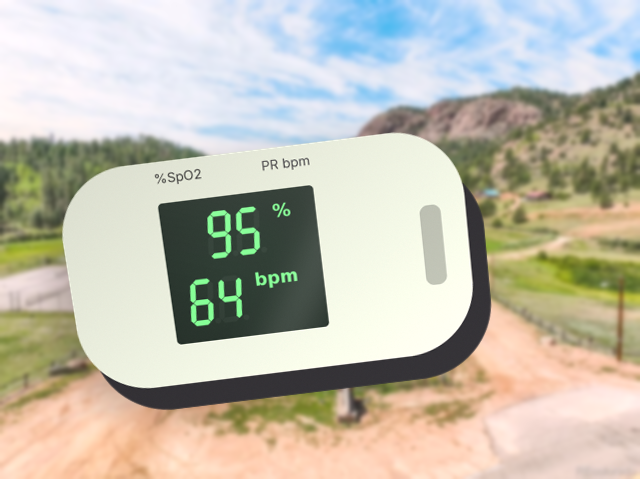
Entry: 64 bpm
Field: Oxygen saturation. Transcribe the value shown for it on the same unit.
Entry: 95 %
